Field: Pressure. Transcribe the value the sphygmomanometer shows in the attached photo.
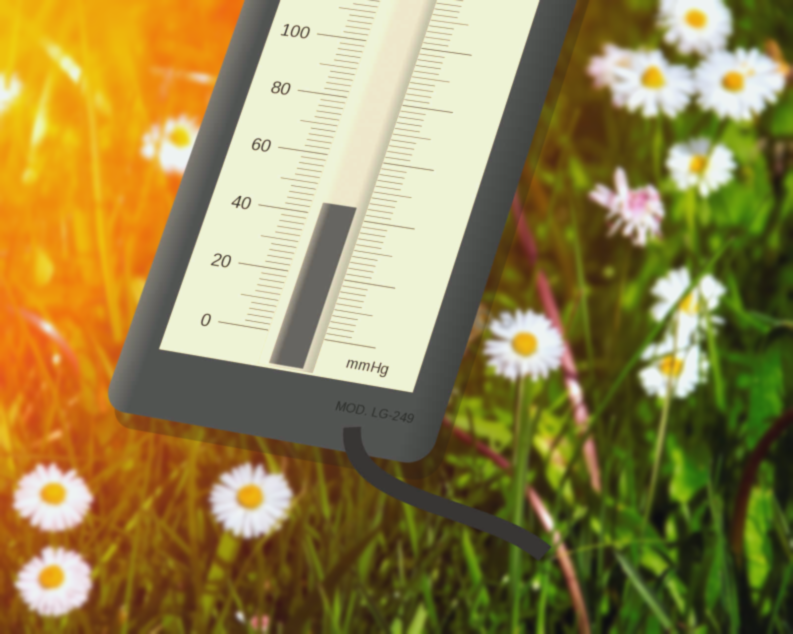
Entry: 44 mmHg
